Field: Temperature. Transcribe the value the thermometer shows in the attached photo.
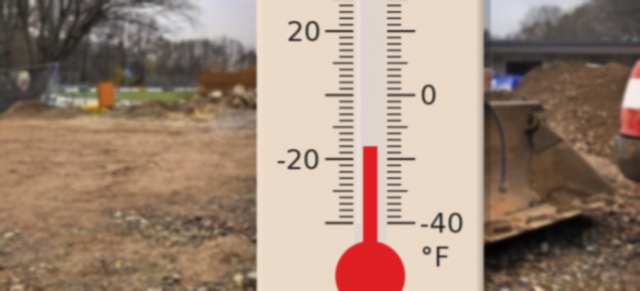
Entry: -16 °F
